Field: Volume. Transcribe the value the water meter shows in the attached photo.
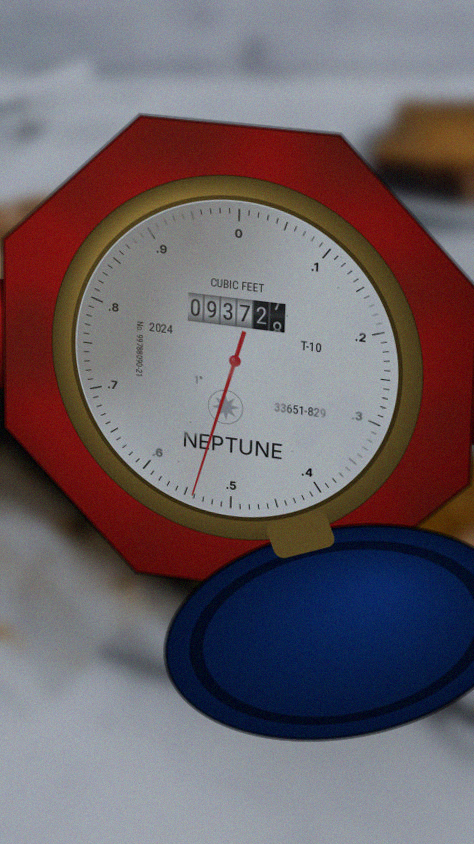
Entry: 93727.54 ft³
